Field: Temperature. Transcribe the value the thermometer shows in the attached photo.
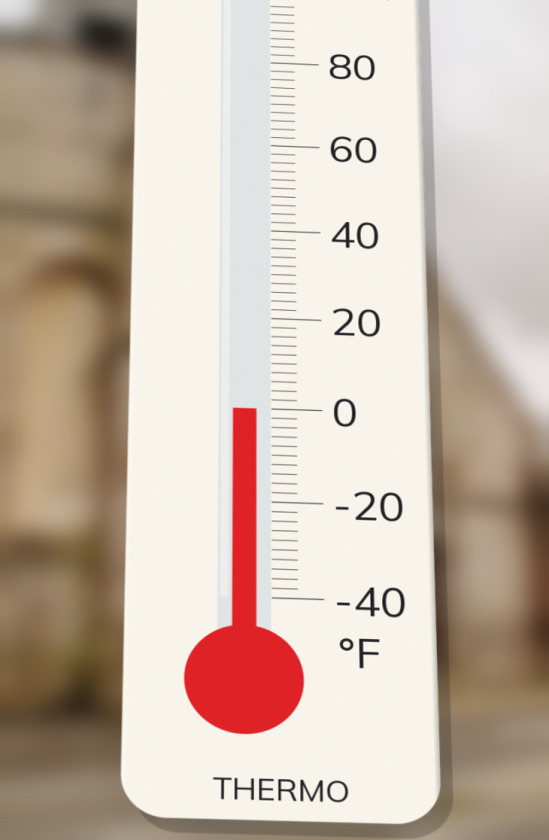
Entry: 0 °F
